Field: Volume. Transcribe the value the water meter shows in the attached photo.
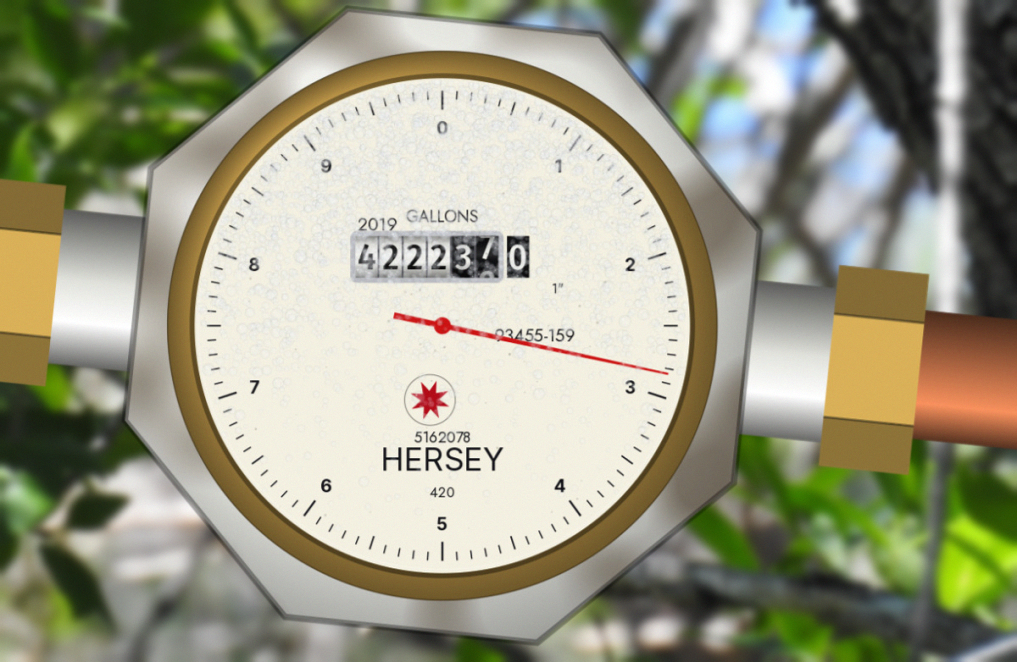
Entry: 4222372.8 gal
